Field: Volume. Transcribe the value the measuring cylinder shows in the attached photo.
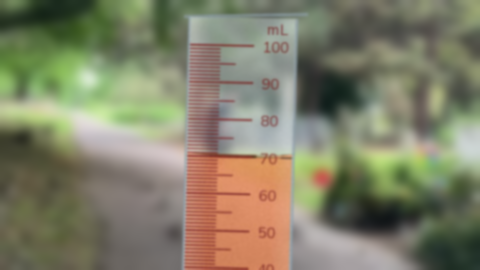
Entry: 70 mL
